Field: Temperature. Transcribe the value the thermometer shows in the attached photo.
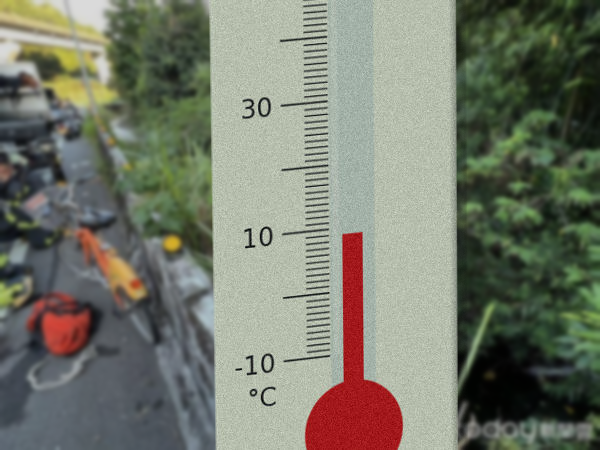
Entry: 9 °C
